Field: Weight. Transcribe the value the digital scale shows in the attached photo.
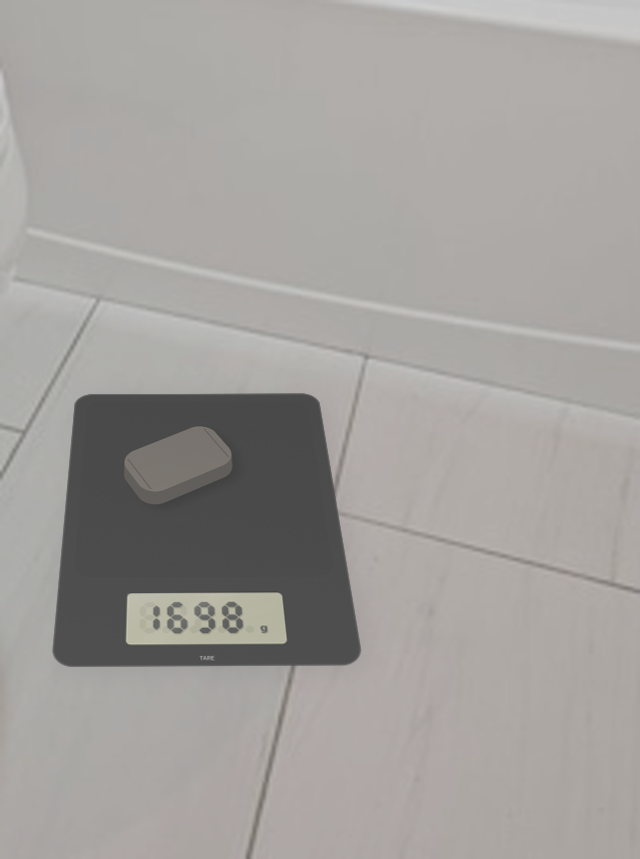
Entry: 1698 g
